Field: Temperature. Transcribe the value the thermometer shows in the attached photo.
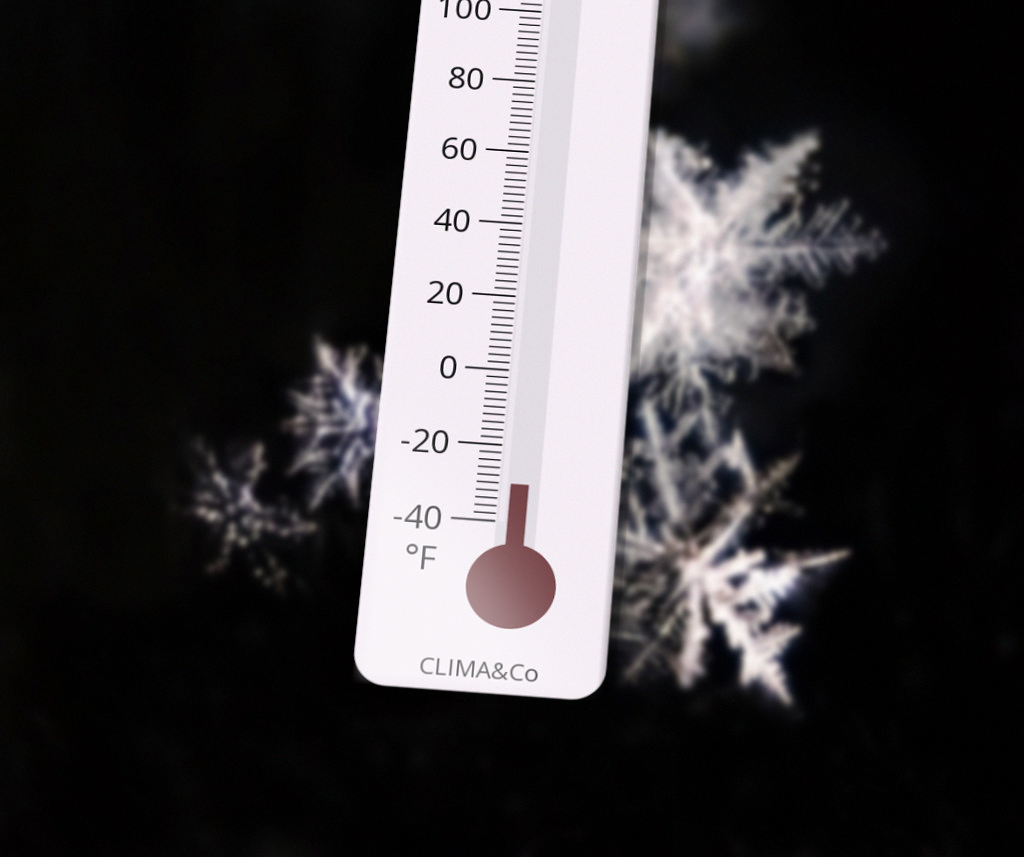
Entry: -30 °F
